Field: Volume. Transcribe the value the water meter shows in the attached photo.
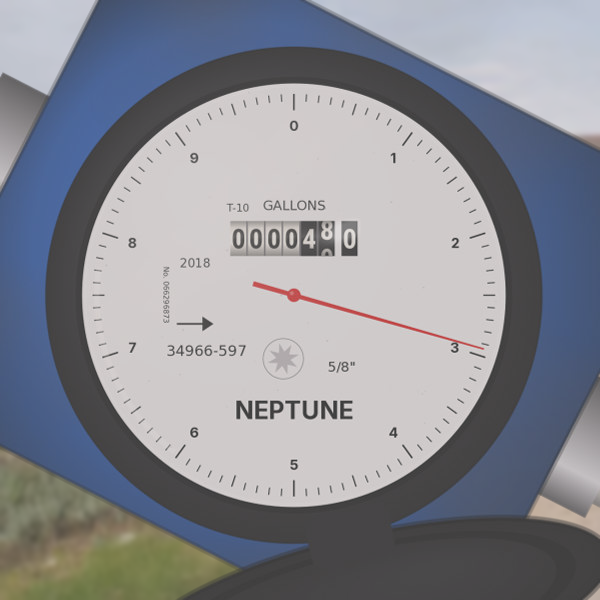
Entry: 482.9 gal
